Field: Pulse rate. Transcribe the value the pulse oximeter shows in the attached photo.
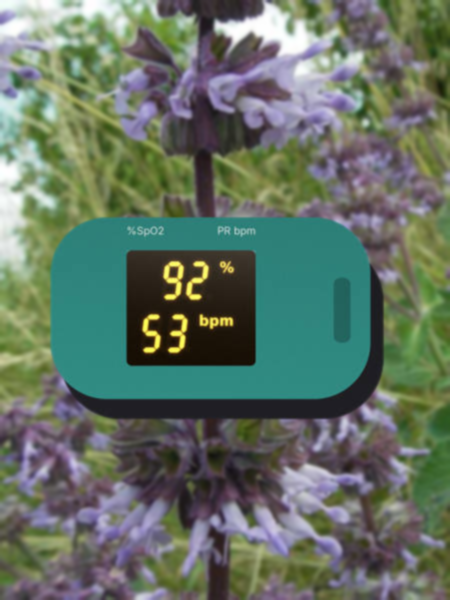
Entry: 53 bpm
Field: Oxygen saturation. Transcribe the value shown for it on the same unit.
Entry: 92 %
